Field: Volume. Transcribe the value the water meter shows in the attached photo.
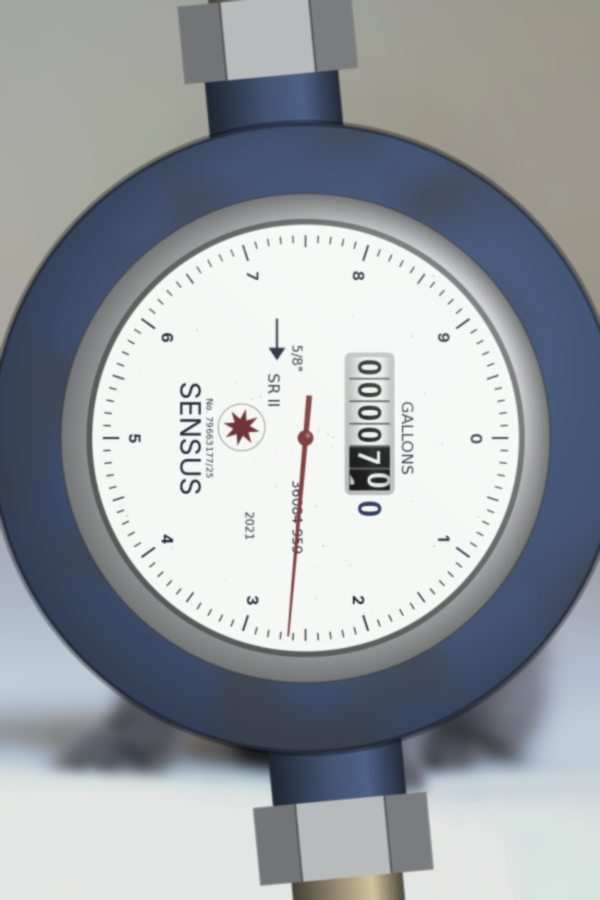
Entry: 702.6 gal
